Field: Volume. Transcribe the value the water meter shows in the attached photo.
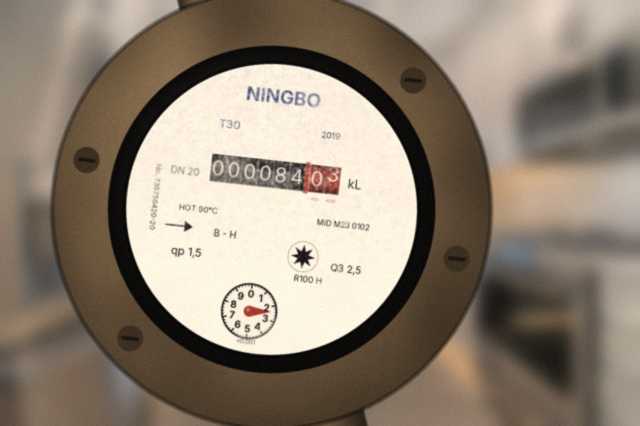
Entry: 84.032 kL
